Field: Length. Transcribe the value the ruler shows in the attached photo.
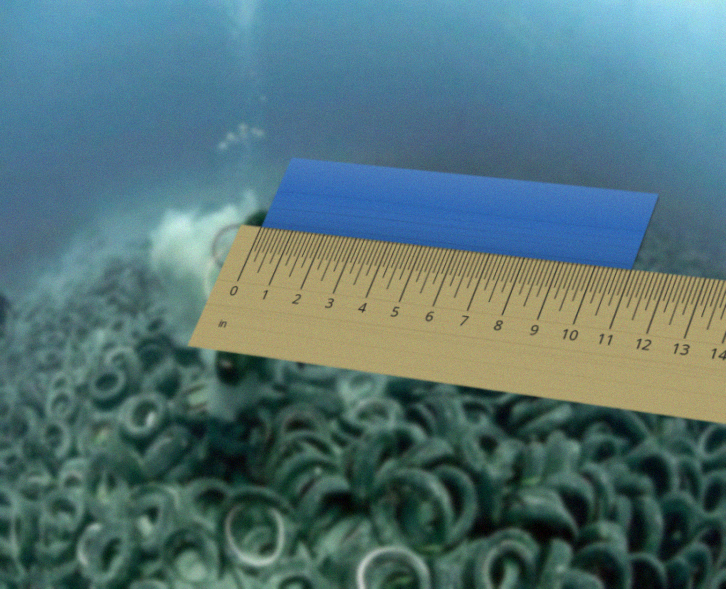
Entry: 11 in
